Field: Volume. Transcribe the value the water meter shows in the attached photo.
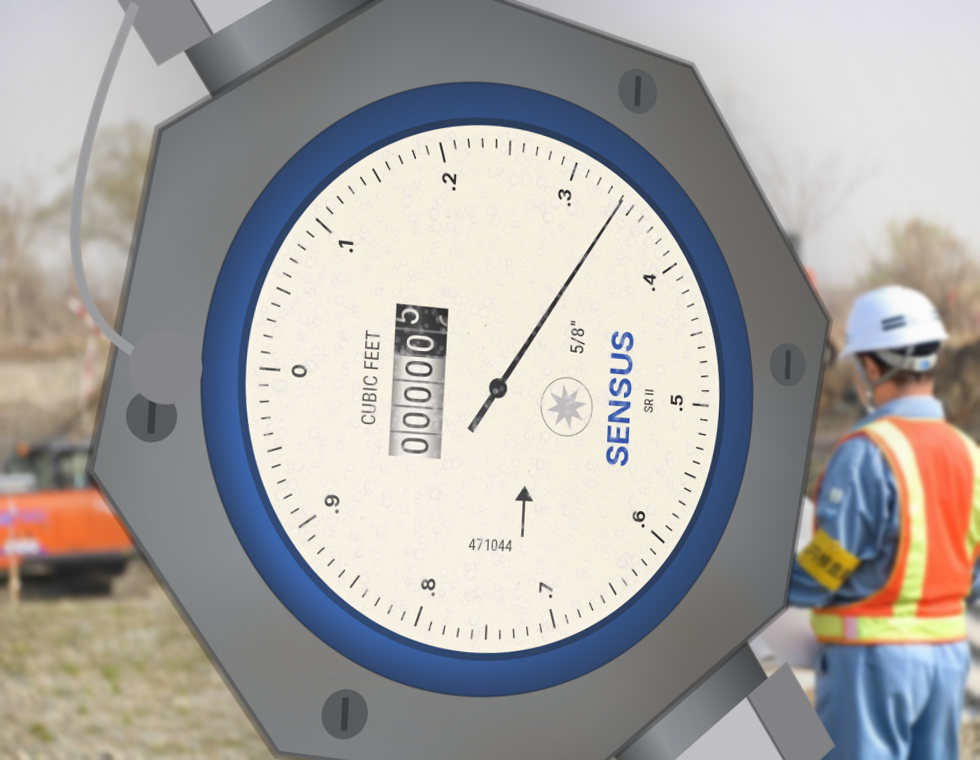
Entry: 5.34 ft³
